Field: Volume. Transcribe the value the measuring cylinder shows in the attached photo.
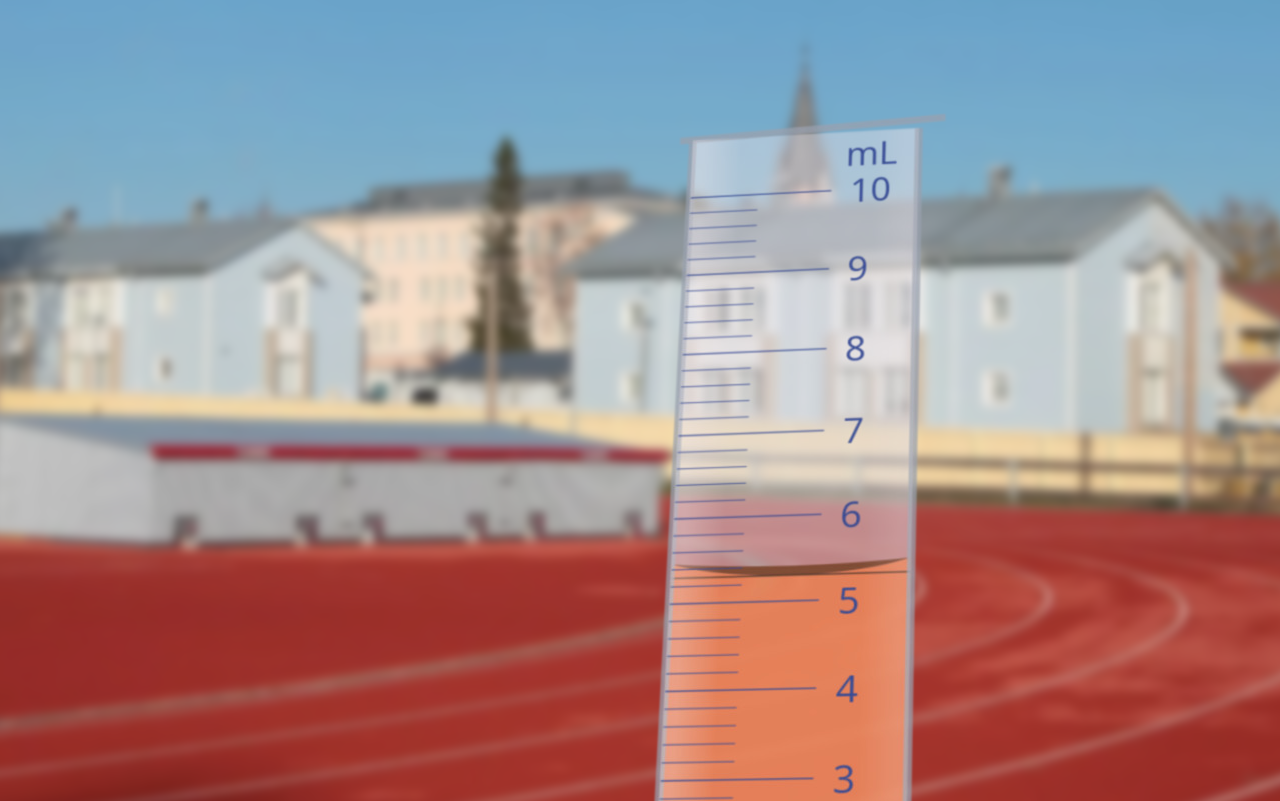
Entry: 5.3 mL
